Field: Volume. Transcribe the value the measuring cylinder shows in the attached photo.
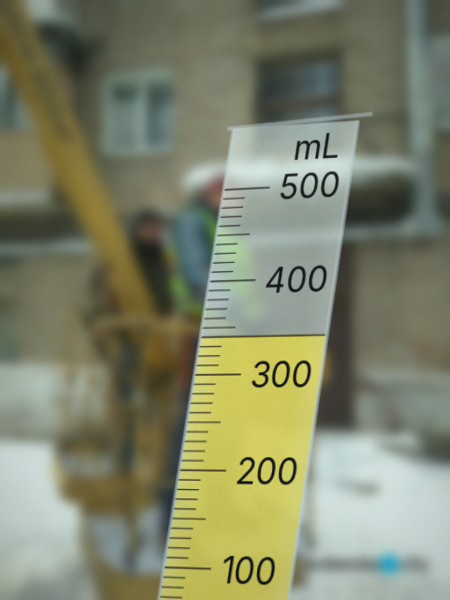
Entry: 340 mL
